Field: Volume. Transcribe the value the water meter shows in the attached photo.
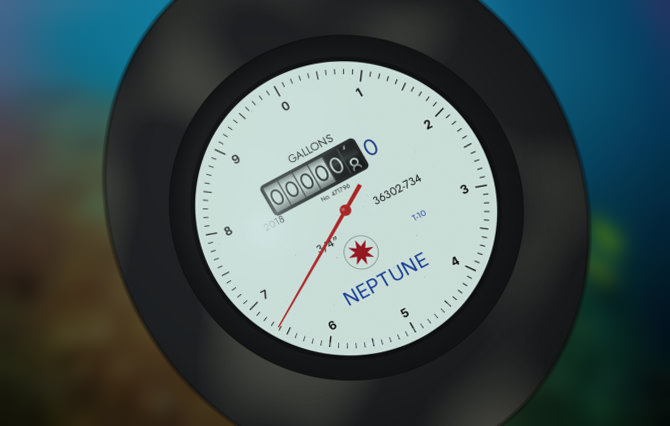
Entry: 76.6 gal
